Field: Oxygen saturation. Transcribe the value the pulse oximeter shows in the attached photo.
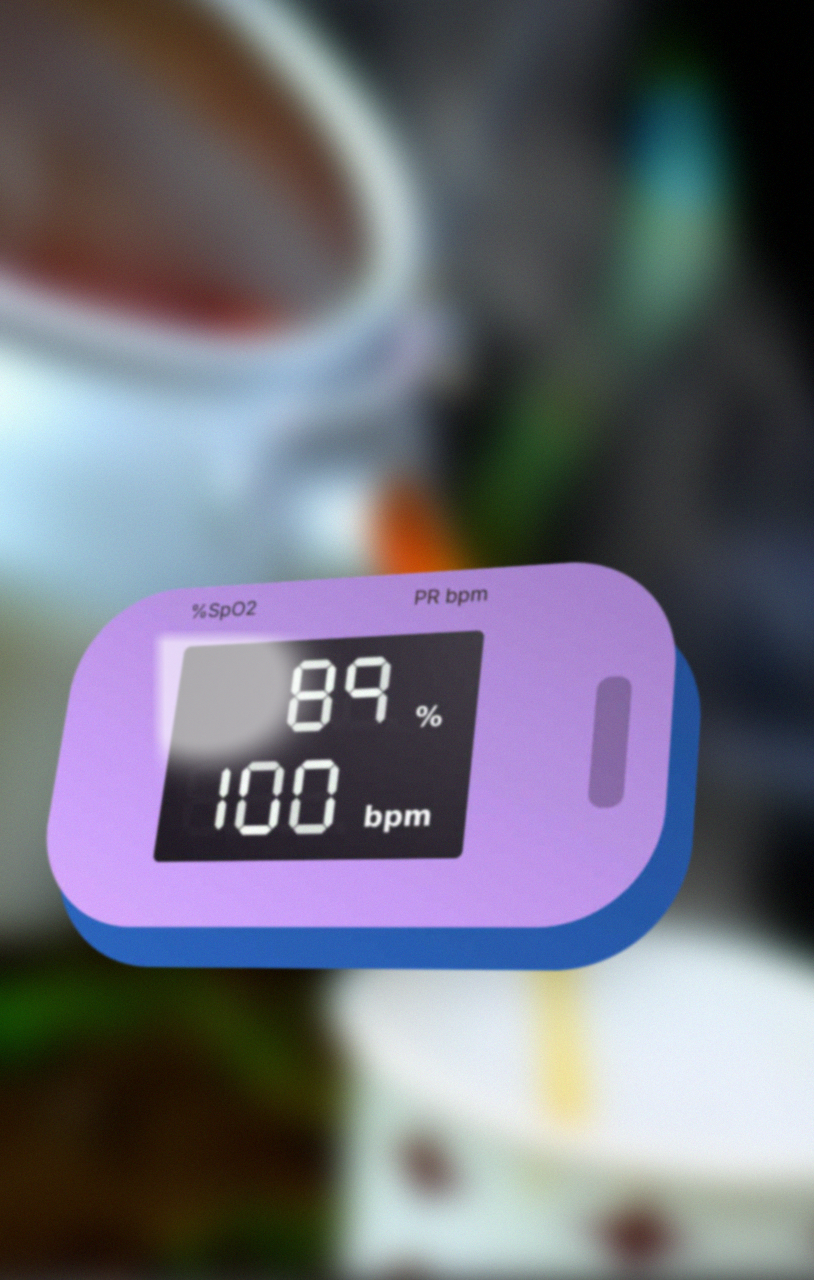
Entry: 89 %
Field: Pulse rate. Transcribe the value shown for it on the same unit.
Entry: 100 bpm
